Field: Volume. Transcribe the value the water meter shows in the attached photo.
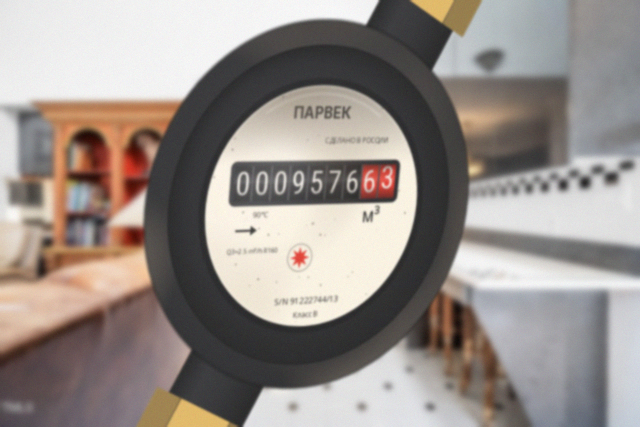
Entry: 9576.63 m³
